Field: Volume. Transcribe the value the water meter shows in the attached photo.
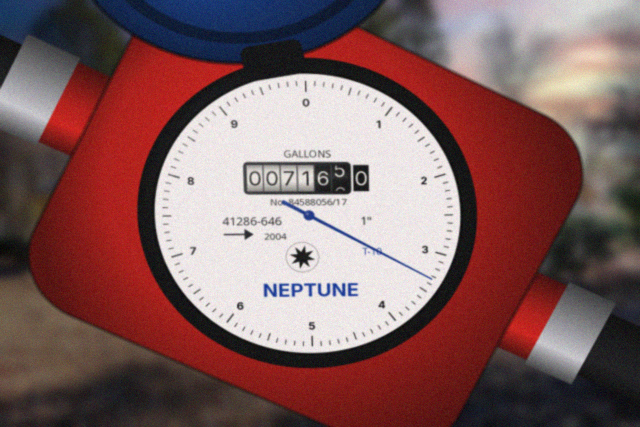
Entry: 71653.3 gal
